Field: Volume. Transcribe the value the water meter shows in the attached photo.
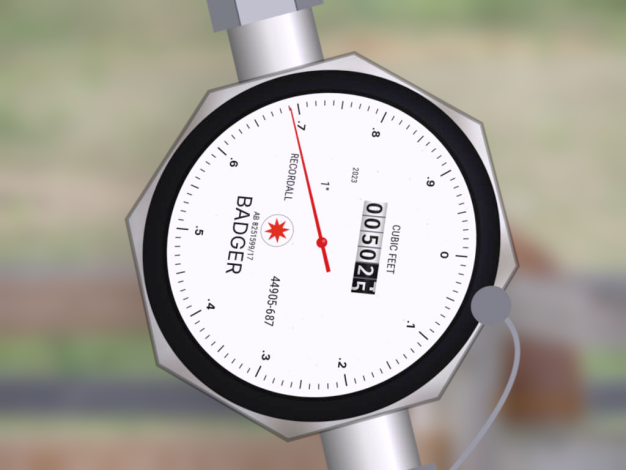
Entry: 5024.69 ft³
